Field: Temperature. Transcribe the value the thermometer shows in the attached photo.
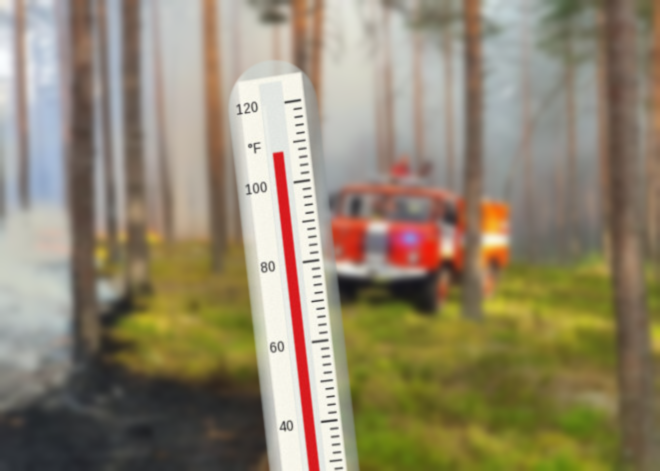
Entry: 108 °F
